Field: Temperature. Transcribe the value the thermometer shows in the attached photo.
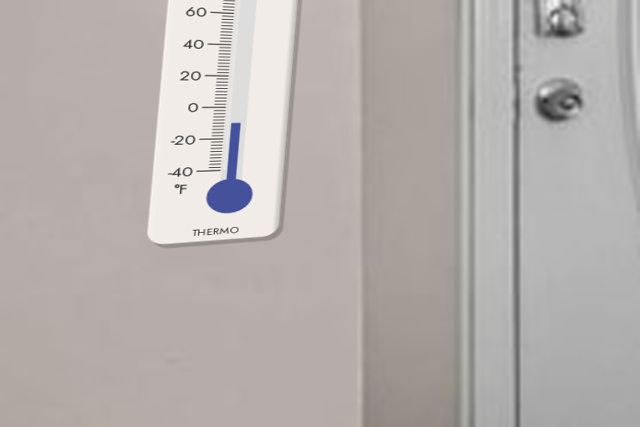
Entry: -10 °F
